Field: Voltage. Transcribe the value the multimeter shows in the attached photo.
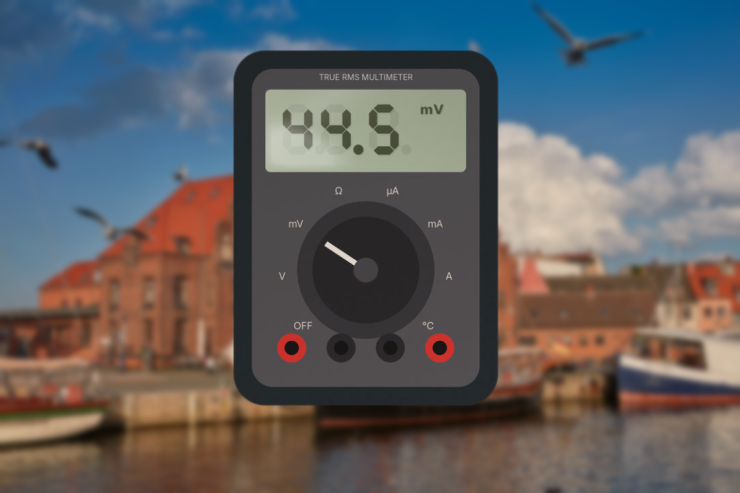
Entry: 44.5 mV
